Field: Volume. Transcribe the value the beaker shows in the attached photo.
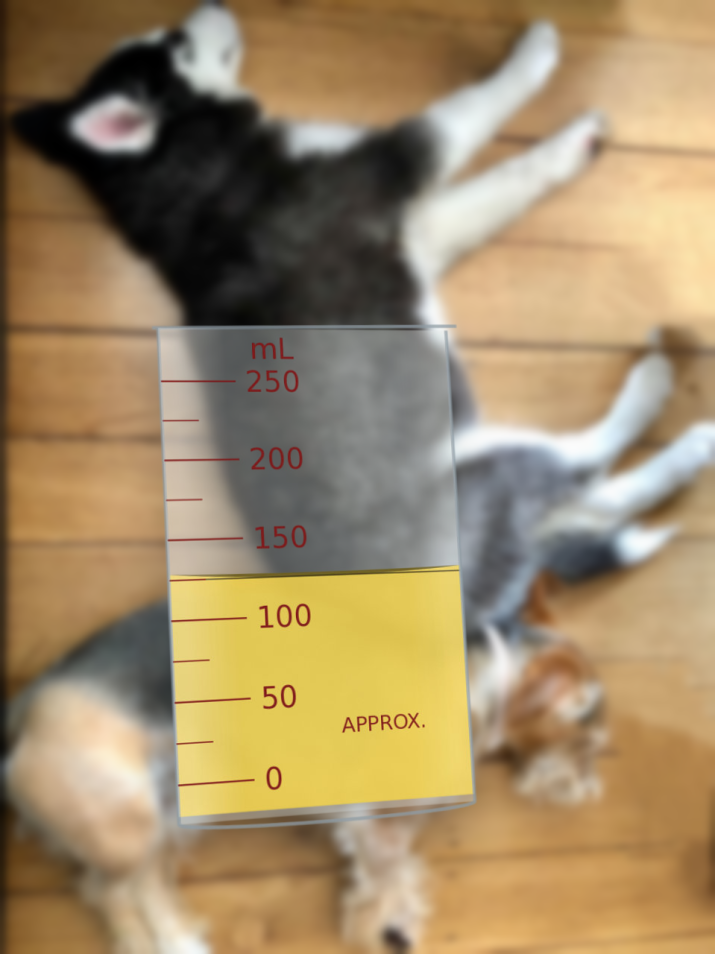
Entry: 125 mL
